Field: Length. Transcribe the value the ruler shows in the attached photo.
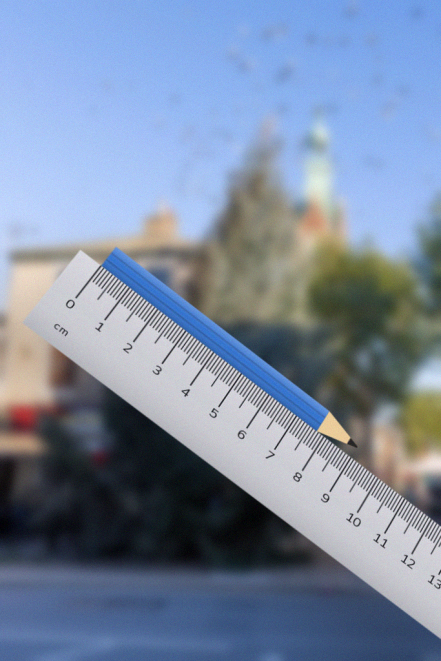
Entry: 9 cm
